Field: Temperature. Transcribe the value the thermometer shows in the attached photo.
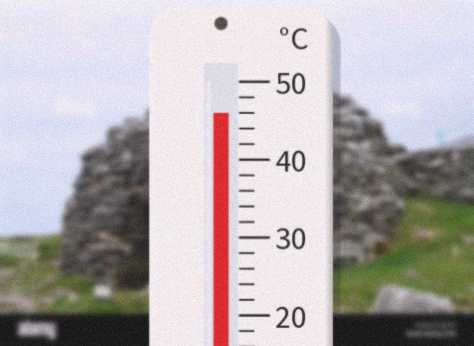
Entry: 46 °C
